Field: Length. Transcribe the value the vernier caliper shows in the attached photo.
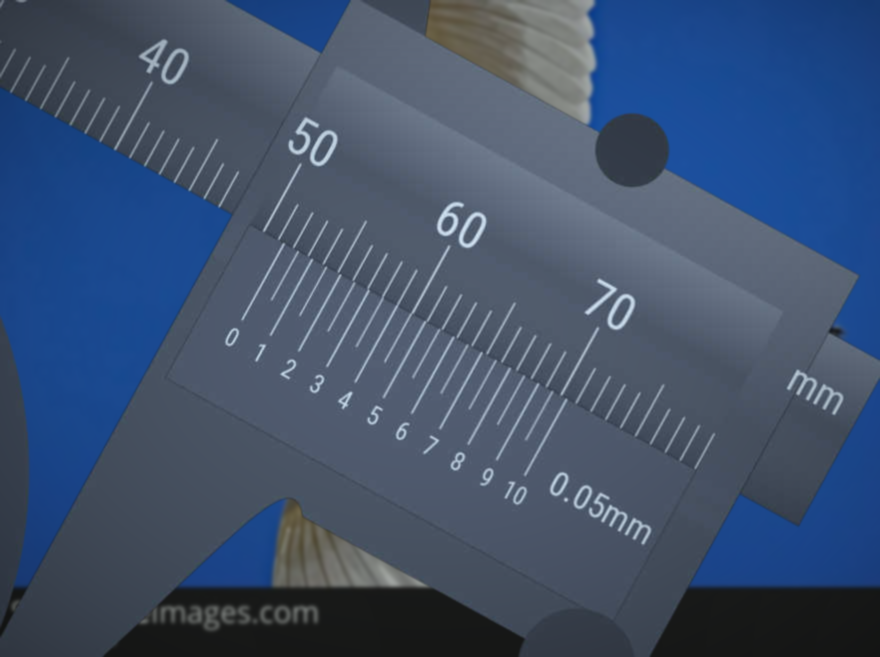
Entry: 51.4 mm
